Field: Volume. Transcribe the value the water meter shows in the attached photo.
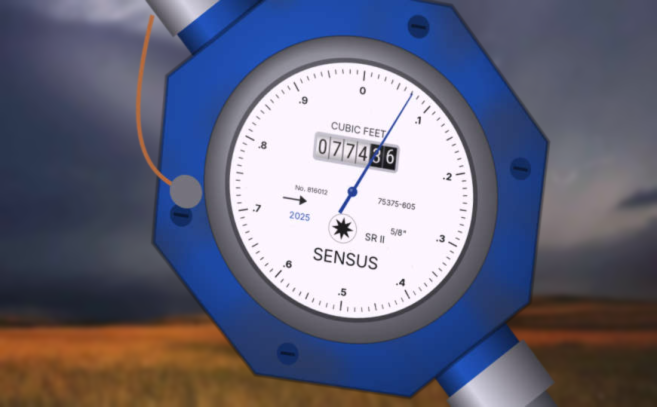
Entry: 77436.07 ft³
